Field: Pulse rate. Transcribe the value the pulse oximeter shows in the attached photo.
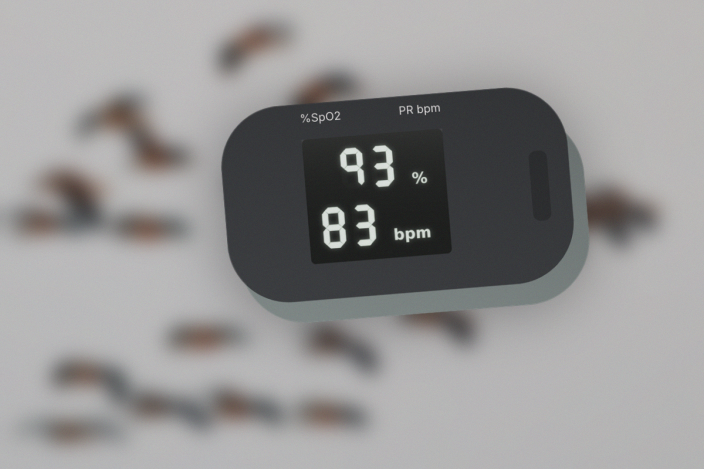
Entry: 83 bpm
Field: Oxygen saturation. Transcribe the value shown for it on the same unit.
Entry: 93 %
